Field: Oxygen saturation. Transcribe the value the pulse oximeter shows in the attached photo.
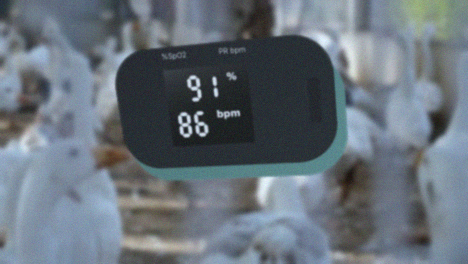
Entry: 91 %
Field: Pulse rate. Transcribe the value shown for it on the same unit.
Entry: 86 bpm
